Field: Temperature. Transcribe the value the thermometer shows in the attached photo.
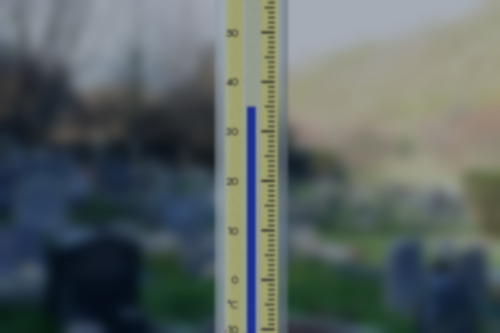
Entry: 35 °C
